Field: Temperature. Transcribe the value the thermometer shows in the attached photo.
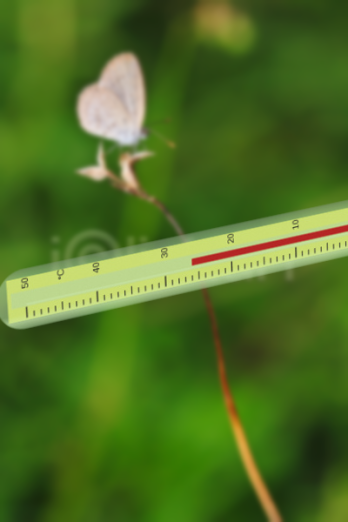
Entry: 26 °C
